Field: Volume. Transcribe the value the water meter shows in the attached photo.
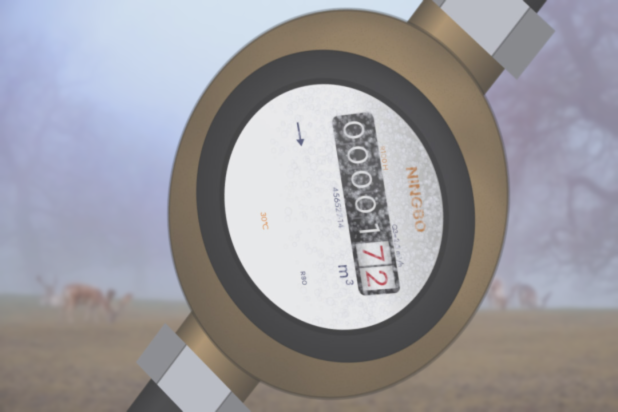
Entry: 1.72 m³
